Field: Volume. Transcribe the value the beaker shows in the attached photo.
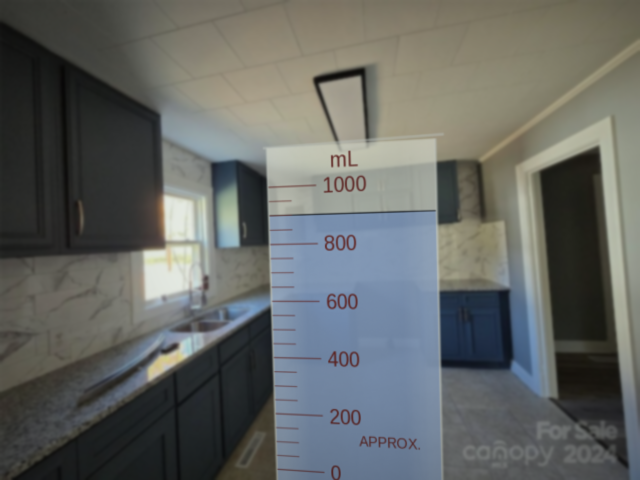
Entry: 900 mL
